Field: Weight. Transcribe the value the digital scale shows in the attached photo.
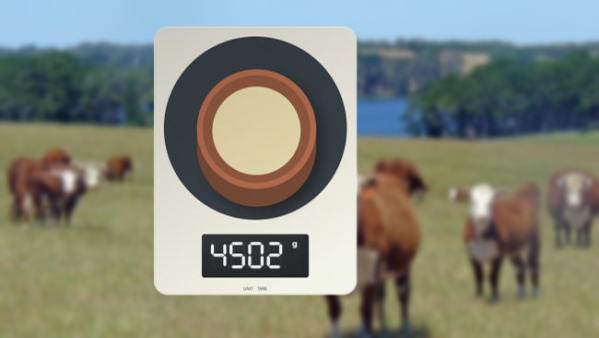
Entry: 4502 g
